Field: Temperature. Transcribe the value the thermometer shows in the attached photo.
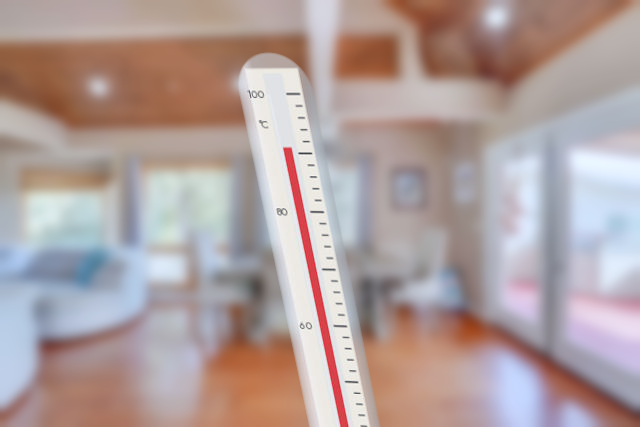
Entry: 91 °C
